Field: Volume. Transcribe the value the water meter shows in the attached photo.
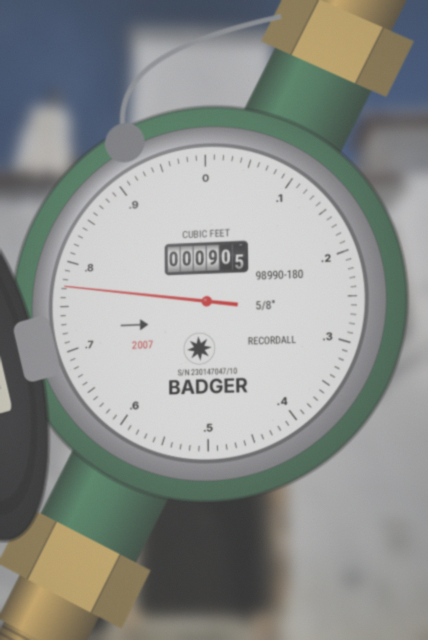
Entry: 904.77 ft³
